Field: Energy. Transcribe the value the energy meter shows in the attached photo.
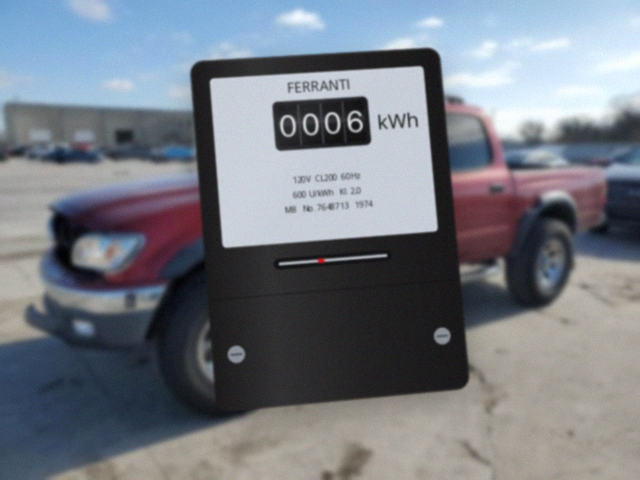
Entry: 6 kWh
